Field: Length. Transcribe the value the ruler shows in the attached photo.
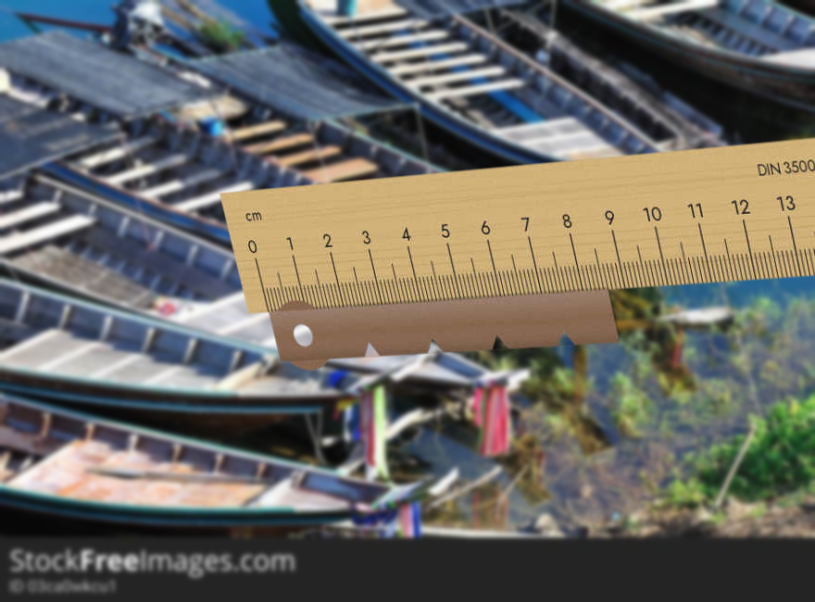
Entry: 8.6 cm
